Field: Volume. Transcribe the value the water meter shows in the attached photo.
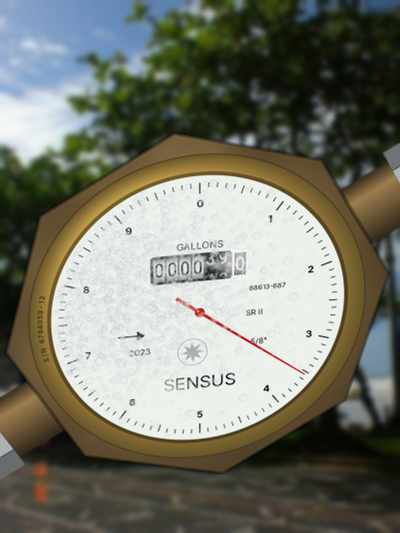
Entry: 393.5 gal
